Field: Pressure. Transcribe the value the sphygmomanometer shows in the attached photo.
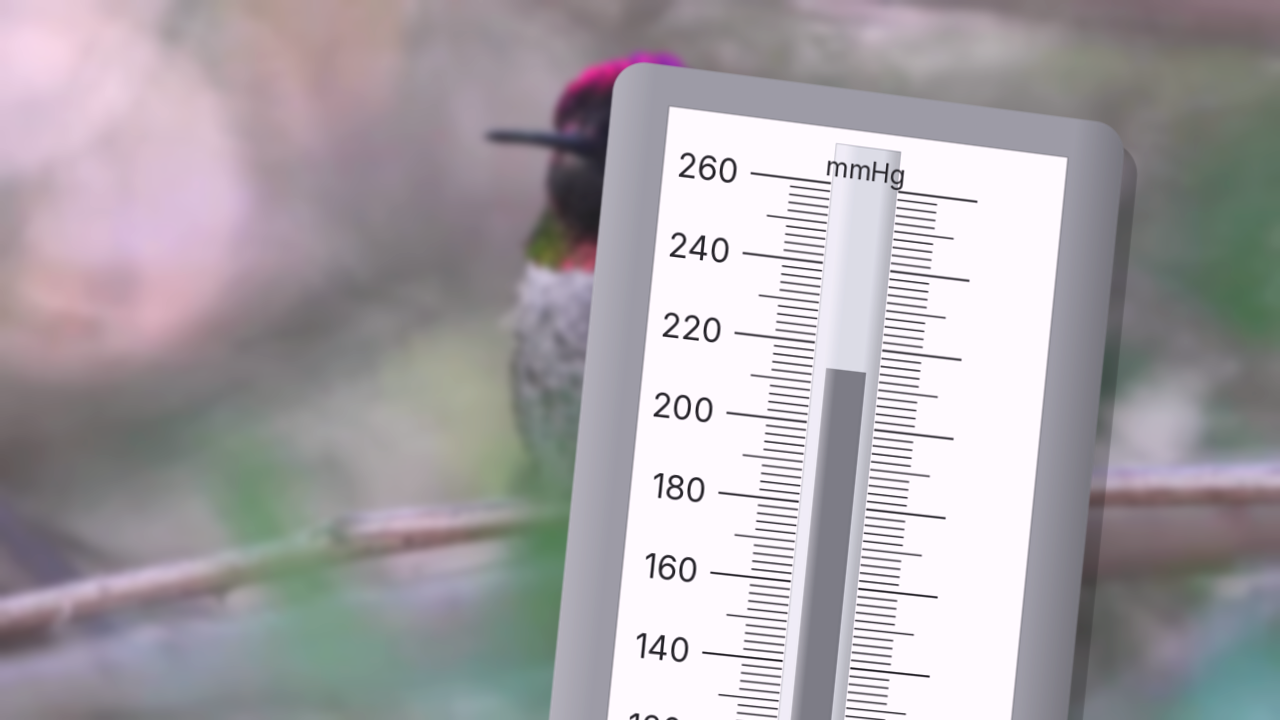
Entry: 214 mmHg
